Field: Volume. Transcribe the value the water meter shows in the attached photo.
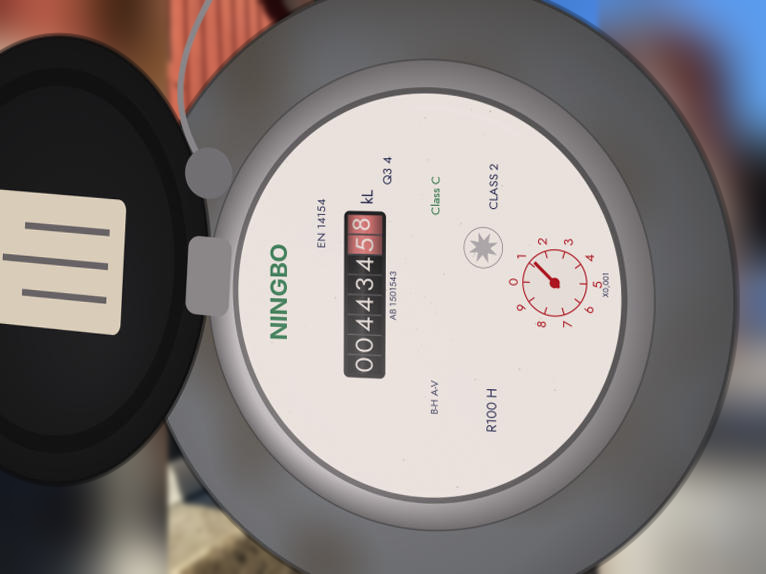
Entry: 4434.581 kL
